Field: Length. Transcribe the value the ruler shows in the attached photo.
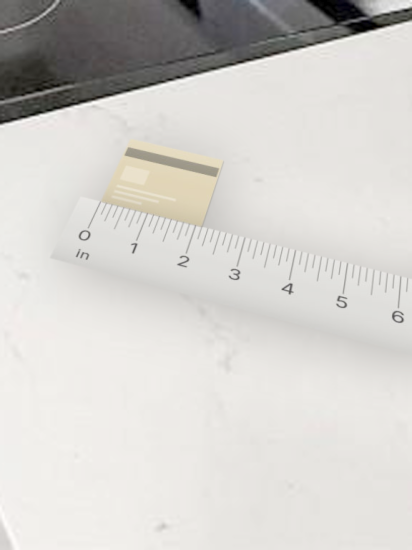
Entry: 2.125 in
